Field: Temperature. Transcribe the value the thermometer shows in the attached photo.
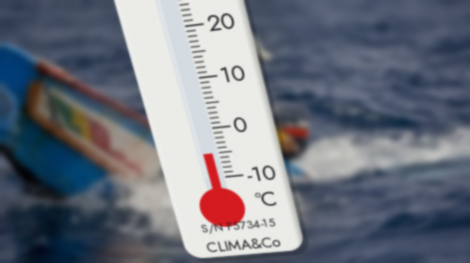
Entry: -5 °C
